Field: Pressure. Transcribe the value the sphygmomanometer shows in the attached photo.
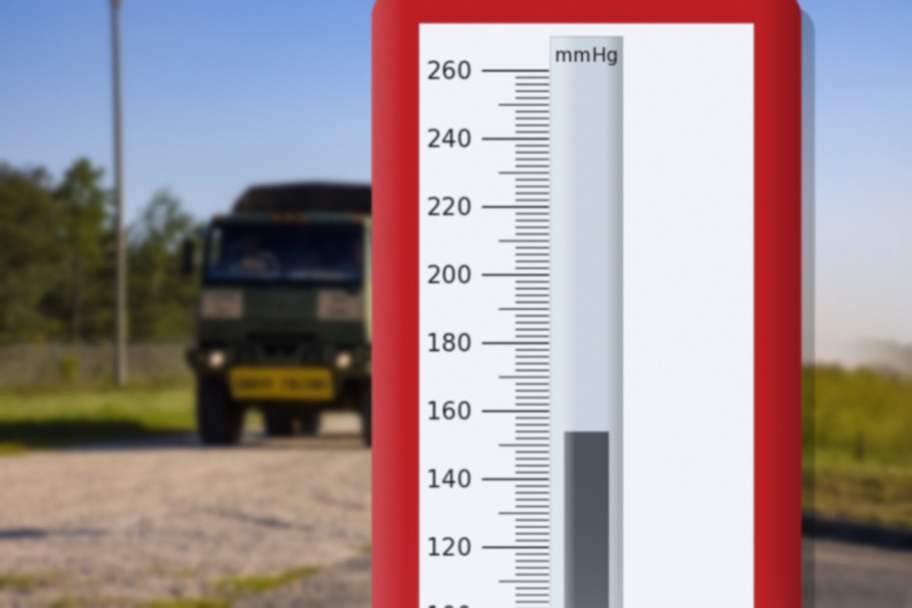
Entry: 154 mmHg
